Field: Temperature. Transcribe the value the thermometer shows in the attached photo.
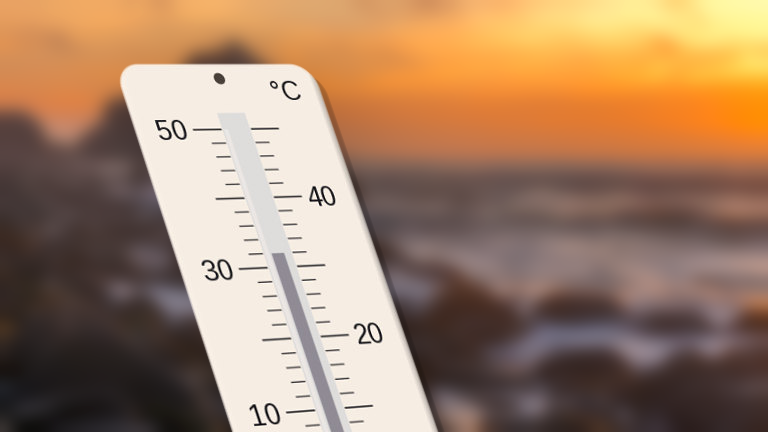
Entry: 32 °C
